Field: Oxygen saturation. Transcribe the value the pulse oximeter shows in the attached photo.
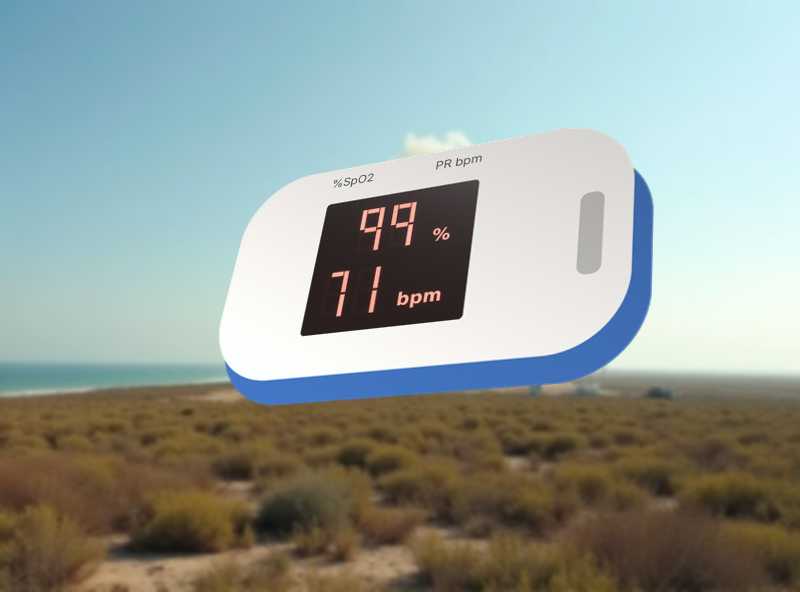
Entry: 99 %
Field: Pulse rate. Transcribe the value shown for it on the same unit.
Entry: 71 bpm
